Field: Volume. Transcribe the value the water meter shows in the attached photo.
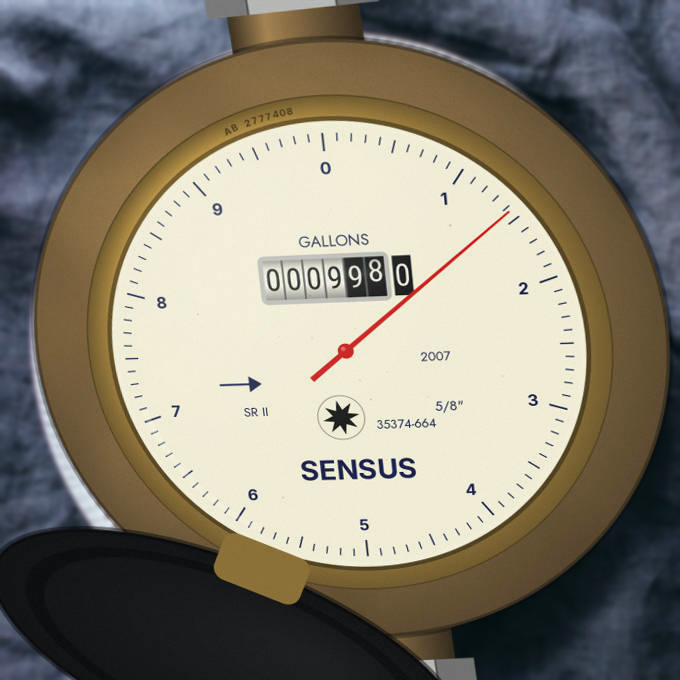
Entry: 9981.4 gal
